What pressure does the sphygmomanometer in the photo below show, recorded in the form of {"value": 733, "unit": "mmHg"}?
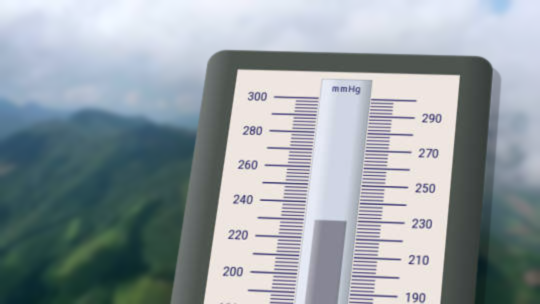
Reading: {"value": 230, "unit": "mmHg"}
